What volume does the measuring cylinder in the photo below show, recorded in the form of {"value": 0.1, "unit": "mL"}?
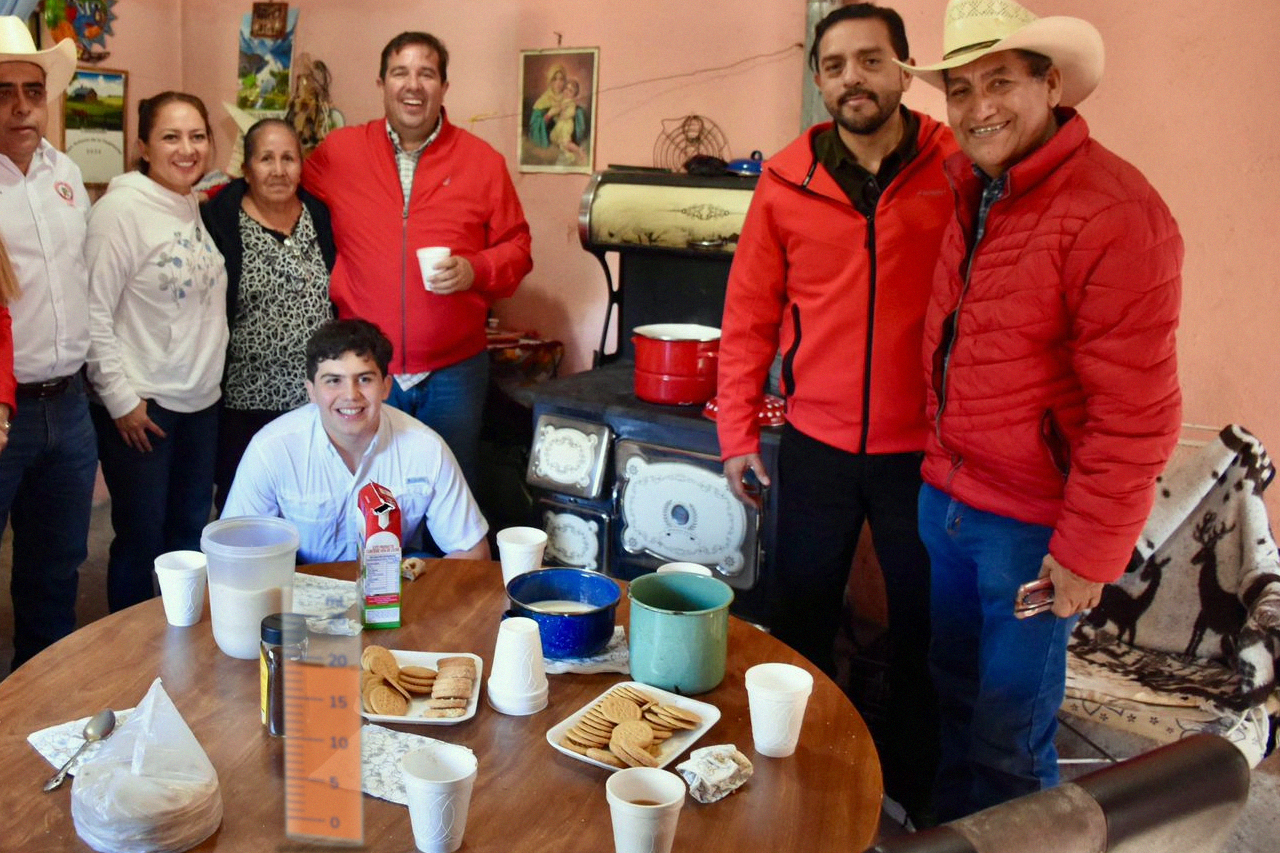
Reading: {"value": 19, "unit": "mL"}
